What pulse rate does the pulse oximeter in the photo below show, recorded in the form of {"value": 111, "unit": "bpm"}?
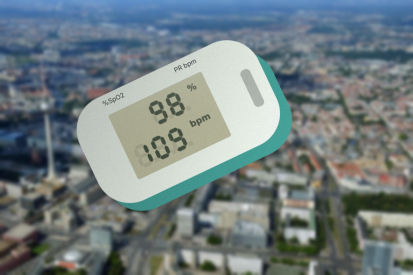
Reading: {"value": 109, "unit": "bpm"}
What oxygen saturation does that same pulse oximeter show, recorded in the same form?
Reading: {"value": 98, "unit": "%"}
